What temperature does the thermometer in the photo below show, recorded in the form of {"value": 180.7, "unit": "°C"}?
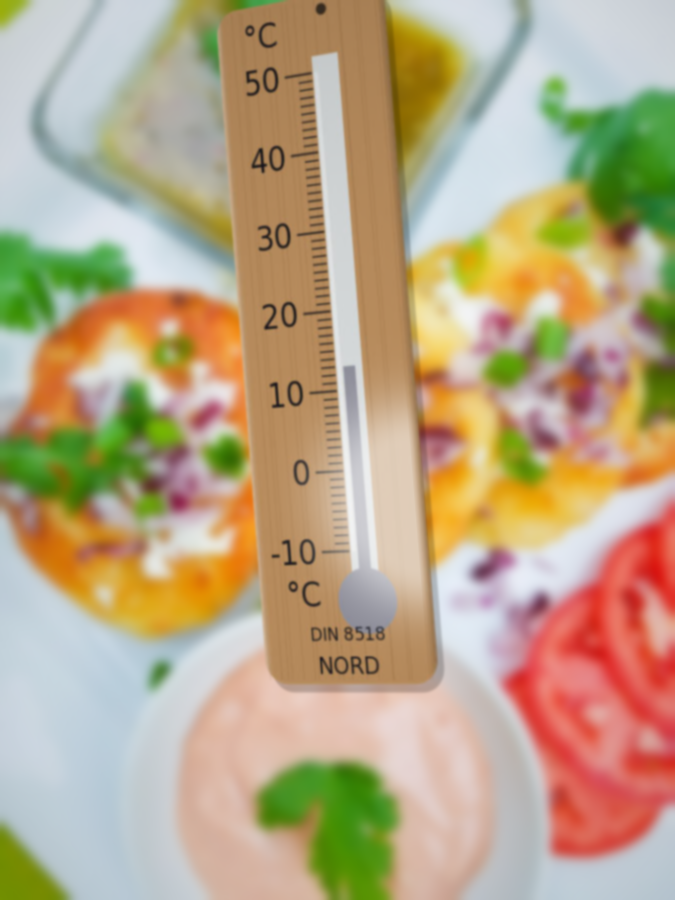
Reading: {"value": 13, "unit": "°C"}
